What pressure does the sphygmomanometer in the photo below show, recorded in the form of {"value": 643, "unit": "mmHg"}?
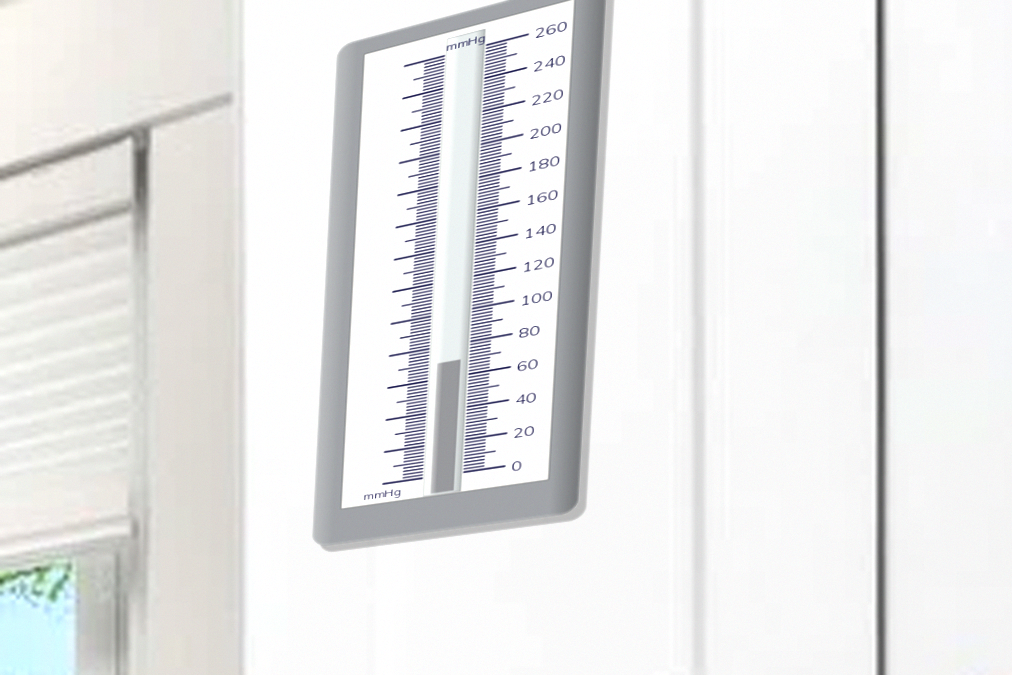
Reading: {"value": 70, "unit": "mmHg"}
